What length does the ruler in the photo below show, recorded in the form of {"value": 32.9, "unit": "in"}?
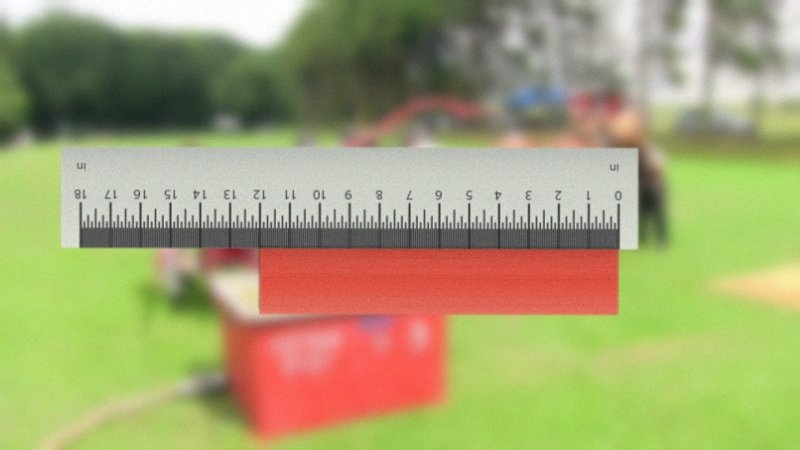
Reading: {"value": 12, "unit": "in"}
